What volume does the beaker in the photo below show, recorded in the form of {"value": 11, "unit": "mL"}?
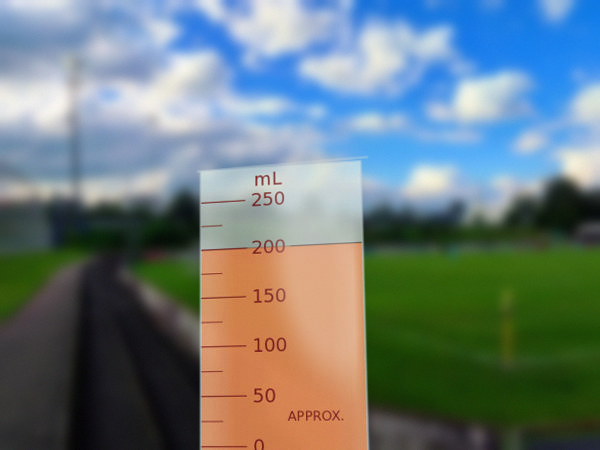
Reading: {"value": 200, "unit": "mL"}
